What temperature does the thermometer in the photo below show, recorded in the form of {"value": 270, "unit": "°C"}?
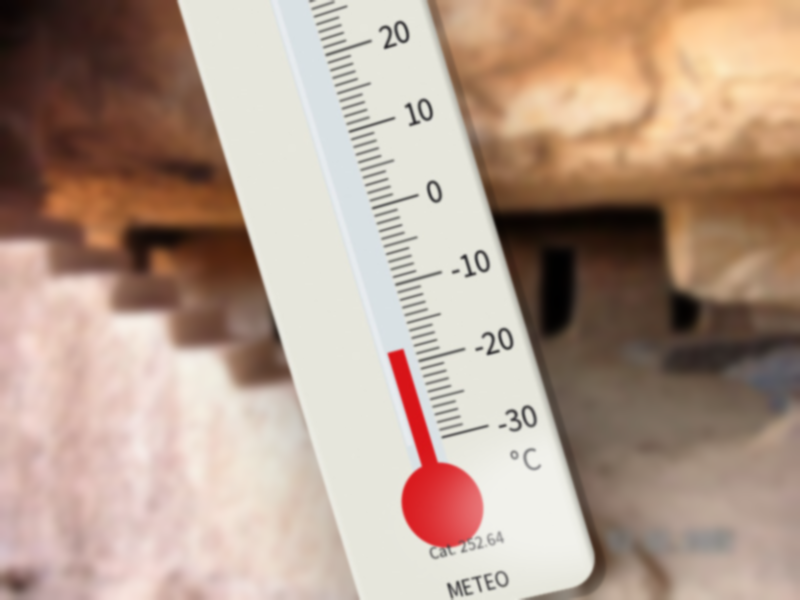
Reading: {"value": -18, "unit": "°C"}
